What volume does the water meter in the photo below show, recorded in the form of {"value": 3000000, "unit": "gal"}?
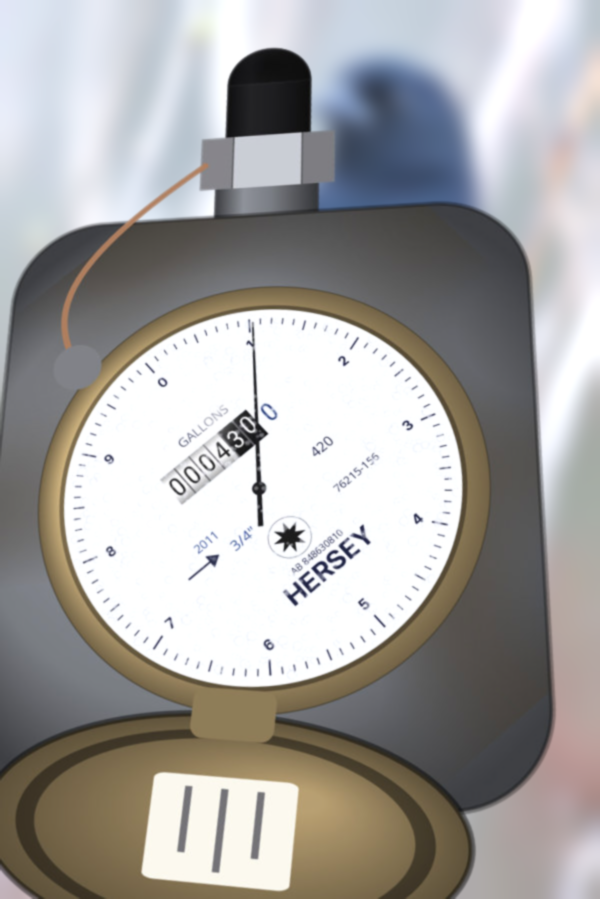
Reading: {"value": 4301.0, "unit": "gal"}
